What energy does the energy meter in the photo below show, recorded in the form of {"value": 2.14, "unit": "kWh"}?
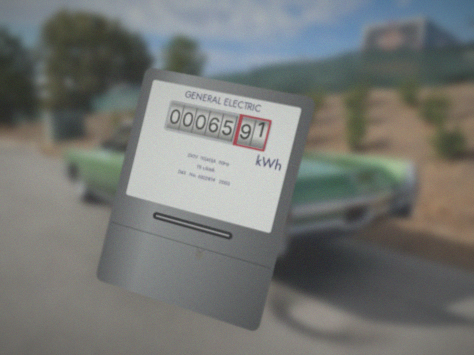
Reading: {"value": 65.91, "unit": "kWh"}
